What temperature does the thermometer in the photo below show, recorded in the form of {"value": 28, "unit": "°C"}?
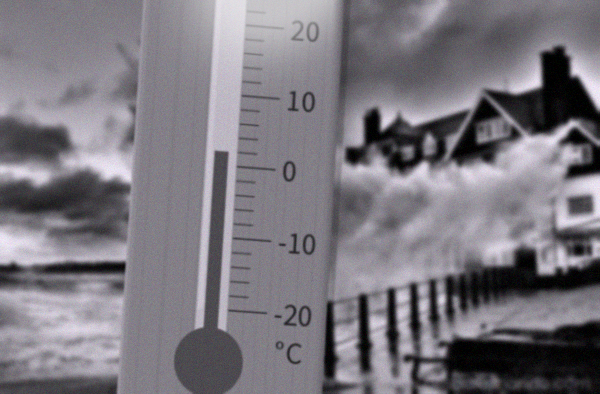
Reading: {"value": 2, "unit": "°C"}
